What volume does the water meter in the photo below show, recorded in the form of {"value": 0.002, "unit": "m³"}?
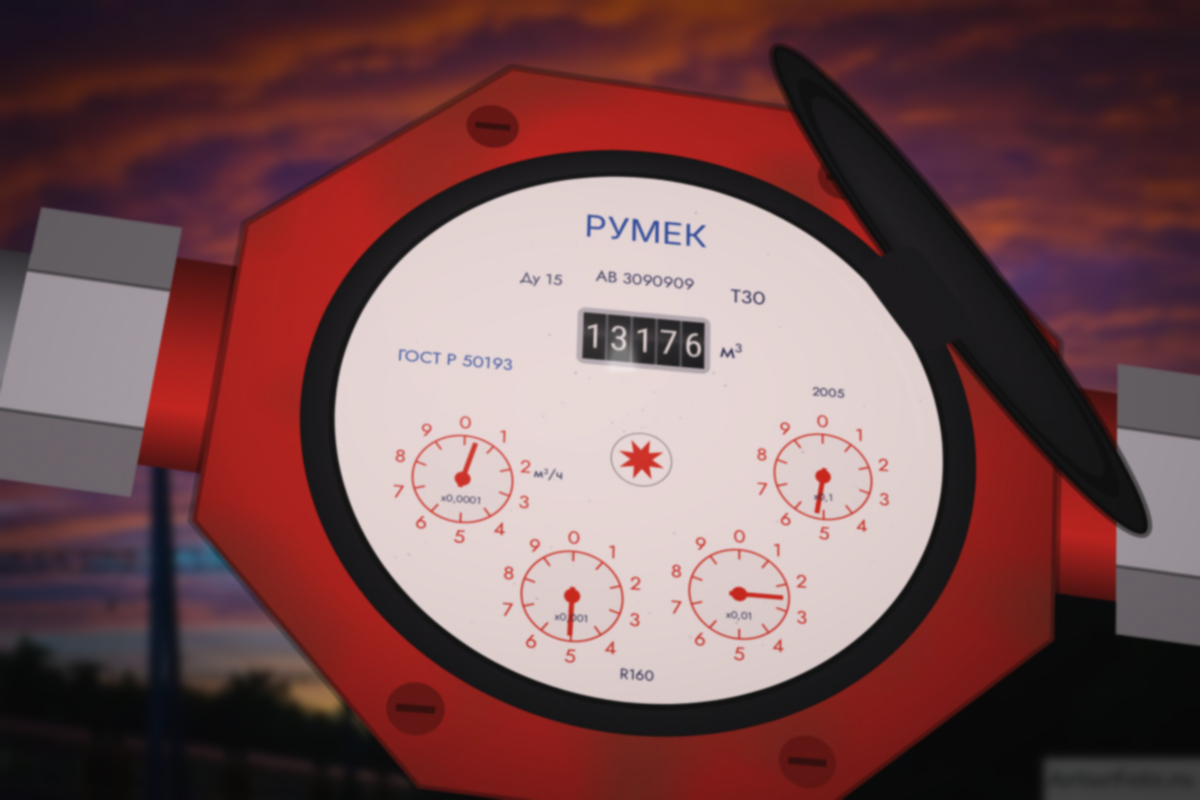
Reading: {"value": 13176.5250, "unit": "m³"}
